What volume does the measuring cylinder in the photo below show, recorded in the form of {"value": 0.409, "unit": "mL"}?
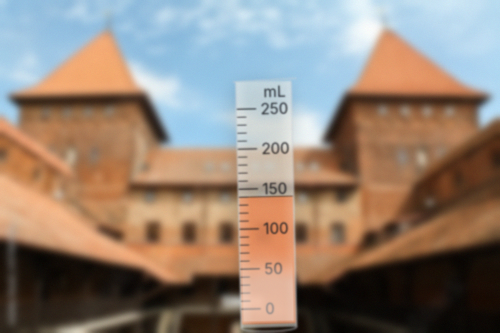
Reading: {"value": 140, "unit": "mL"}
